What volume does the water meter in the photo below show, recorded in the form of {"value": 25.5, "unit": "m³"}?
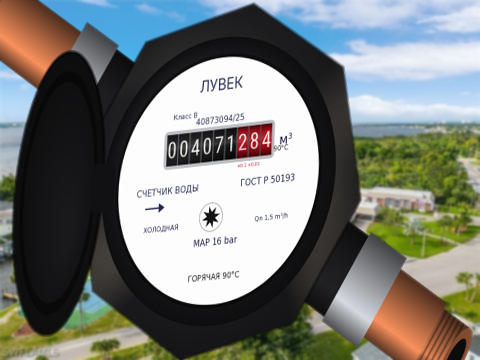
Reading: {"value": 4071.284, "unit": "m³"}
